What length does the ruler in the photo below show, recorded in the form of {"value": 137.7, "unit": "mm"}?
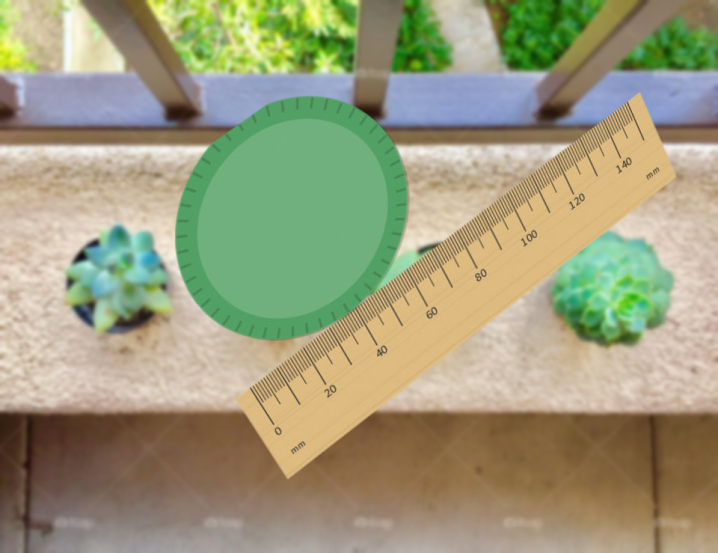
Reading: {"value": 75, "unit": "mm"}
